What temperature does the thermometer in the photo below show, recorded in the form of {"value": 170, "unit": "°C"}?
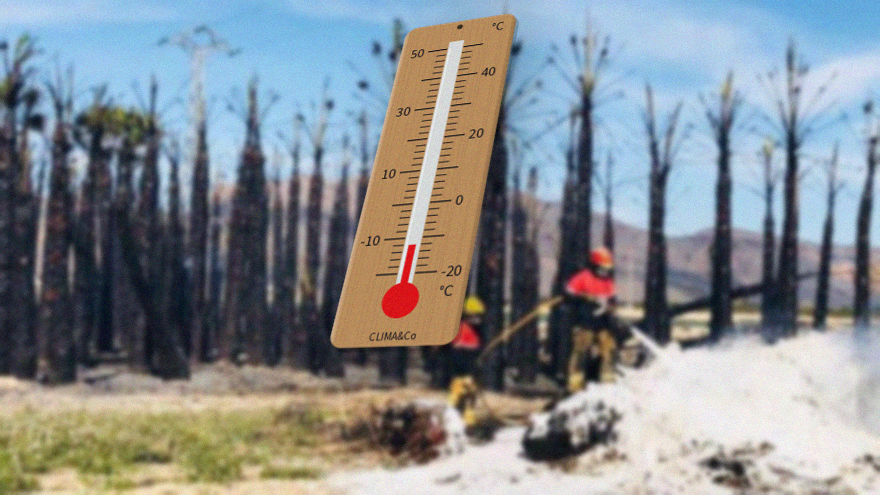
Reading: {"value": -12, "unit": "°C"}
